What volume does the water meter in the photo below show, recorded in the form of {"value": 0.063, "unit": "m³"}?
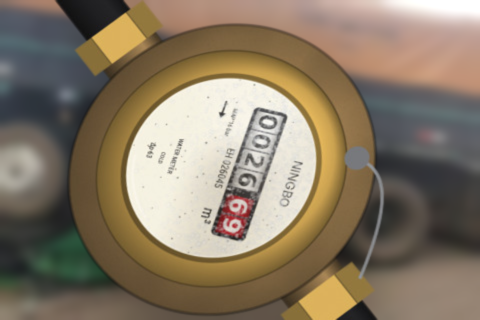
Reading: {"value": 26.69, "unit": "m³"}
